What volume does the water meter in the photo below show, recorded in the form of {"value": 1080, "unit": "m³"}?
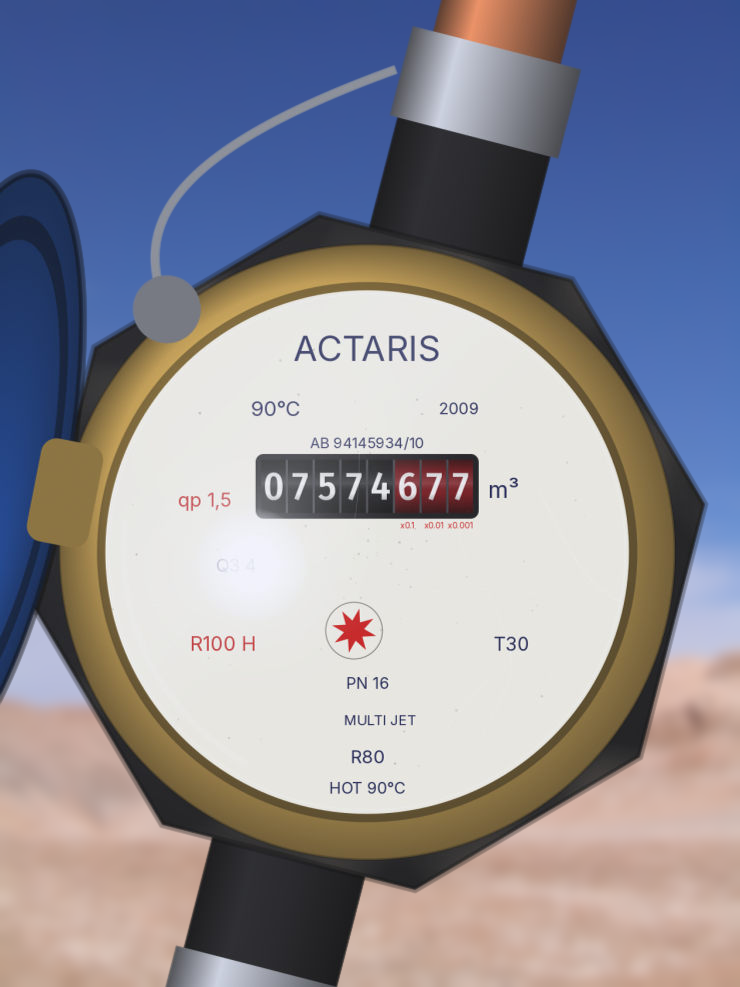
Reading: {"value": 7574.677, "unit": "m³"}
